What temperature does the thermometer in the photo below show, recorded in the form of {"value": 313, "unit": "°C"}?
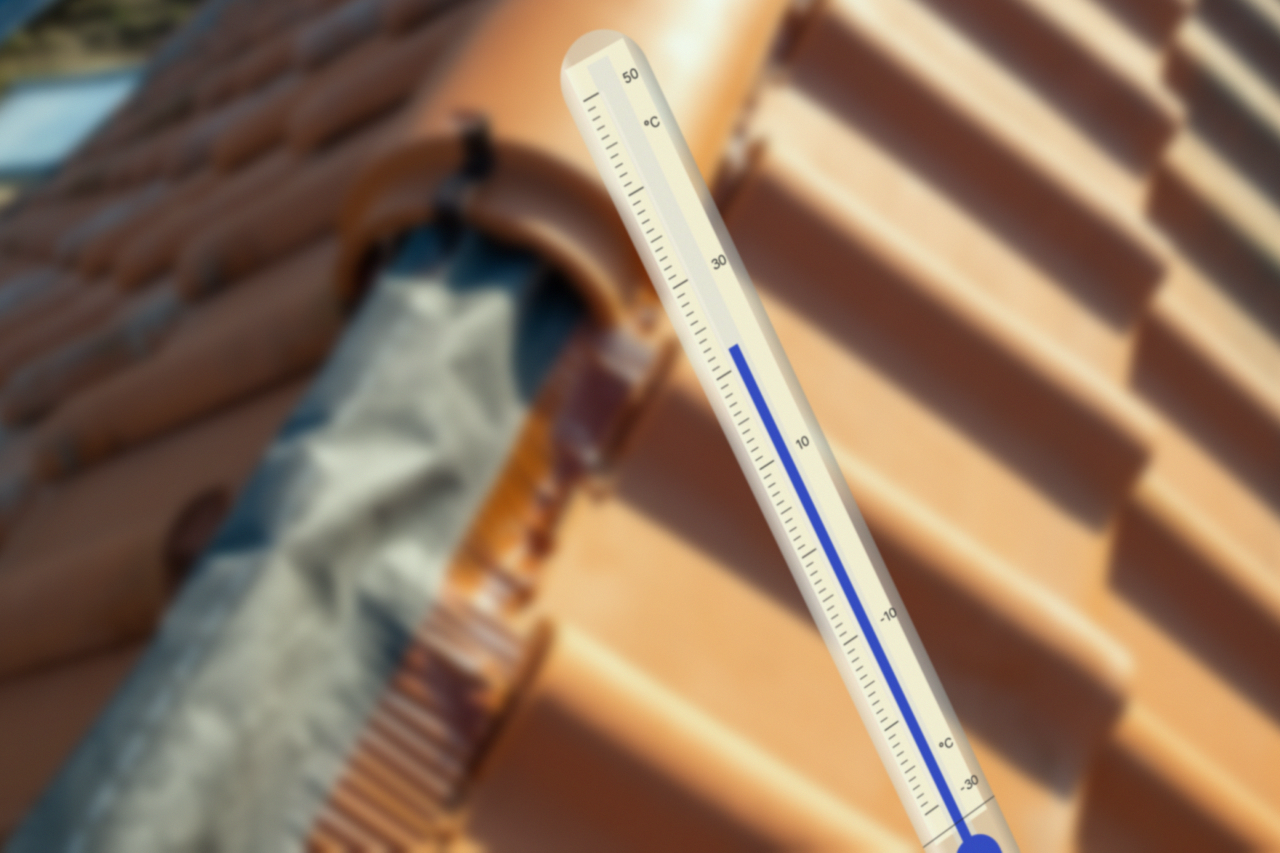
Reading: {"value": 22, "unit": "°C"}
